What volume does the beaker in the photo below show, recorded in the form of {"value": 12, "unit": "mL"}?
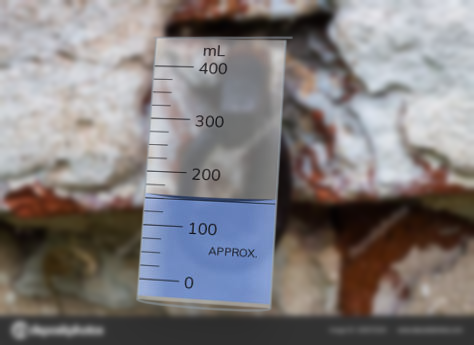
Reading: {"value": 150, "unit": "mL"}
